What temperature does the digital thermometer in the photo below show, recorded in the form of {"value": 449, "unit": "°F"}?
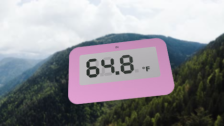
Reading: {"value": 64.8, "unit": "°F"}
